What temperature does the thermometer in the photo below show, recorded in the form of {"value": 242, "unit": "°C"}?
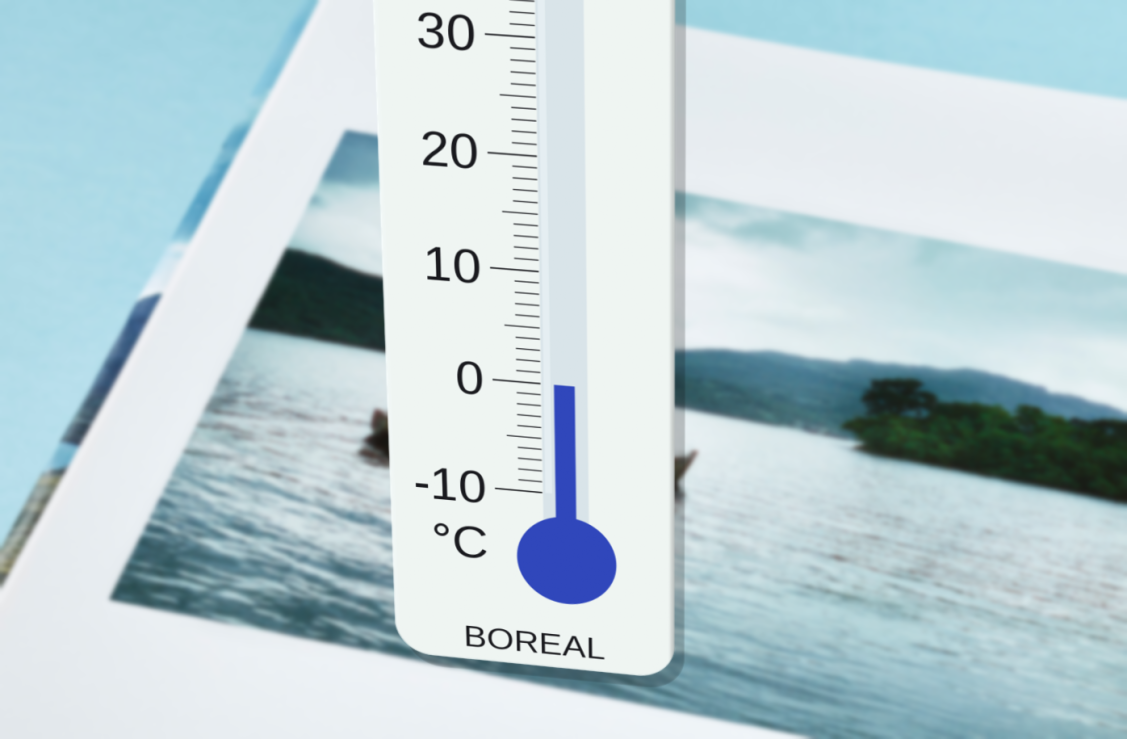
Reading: {"value": 0, "unit": "°C"}
